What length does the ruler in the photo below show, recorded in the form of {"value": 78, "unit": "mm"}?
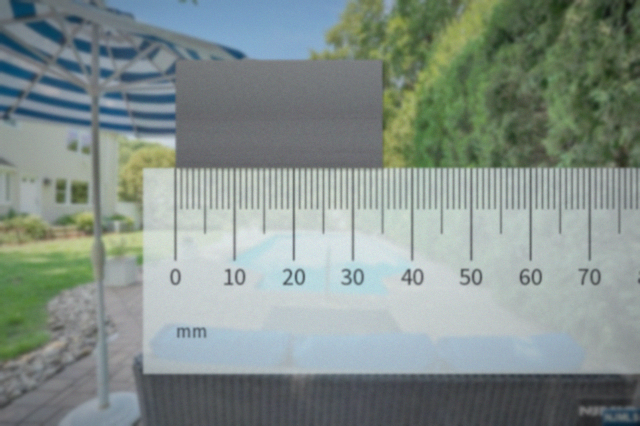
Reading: {"value": 35, "unit": "mm"}
